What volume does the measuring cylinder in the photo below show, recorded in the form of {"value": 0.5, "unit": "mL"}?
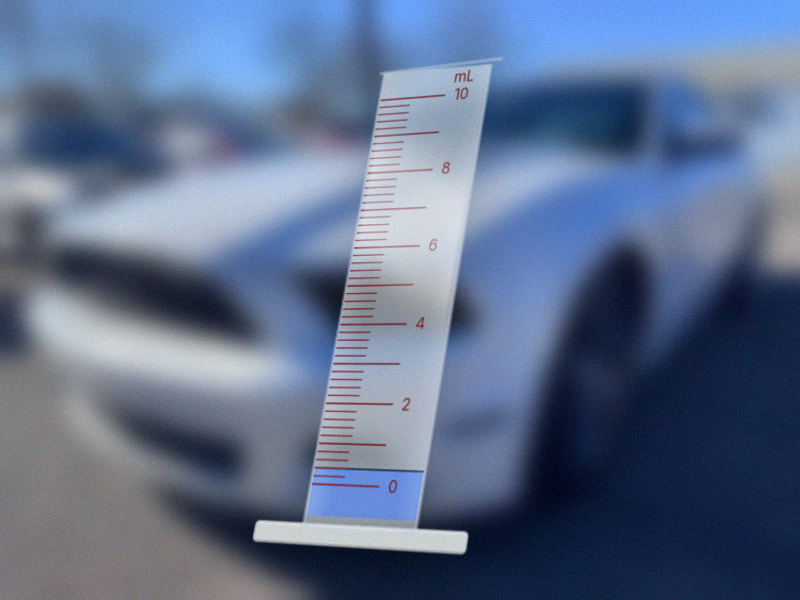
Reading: {"value": 0.4, "unit": "mL"}
